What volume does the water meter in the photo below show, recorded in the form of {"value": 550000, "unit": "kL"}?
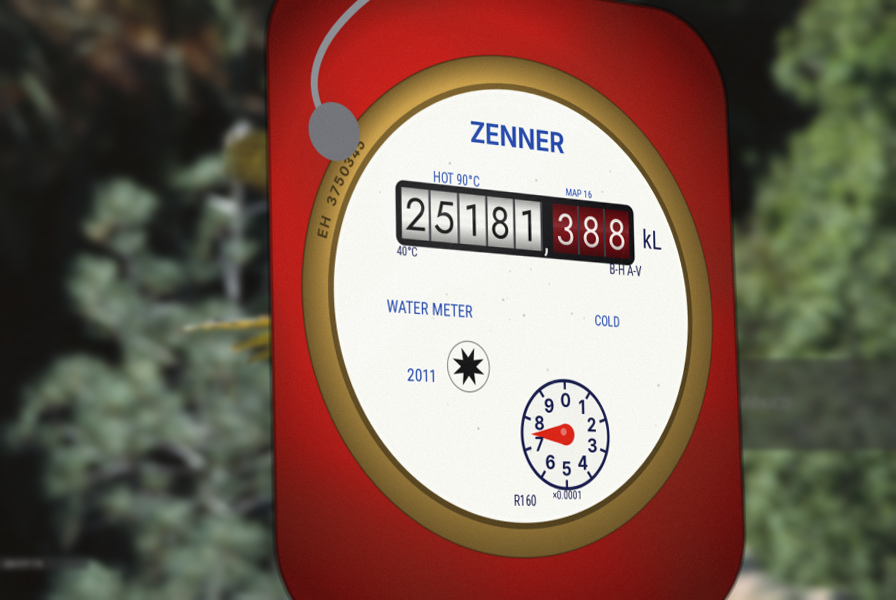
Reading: {"value": 25181.3887, "unit": "kL"}
